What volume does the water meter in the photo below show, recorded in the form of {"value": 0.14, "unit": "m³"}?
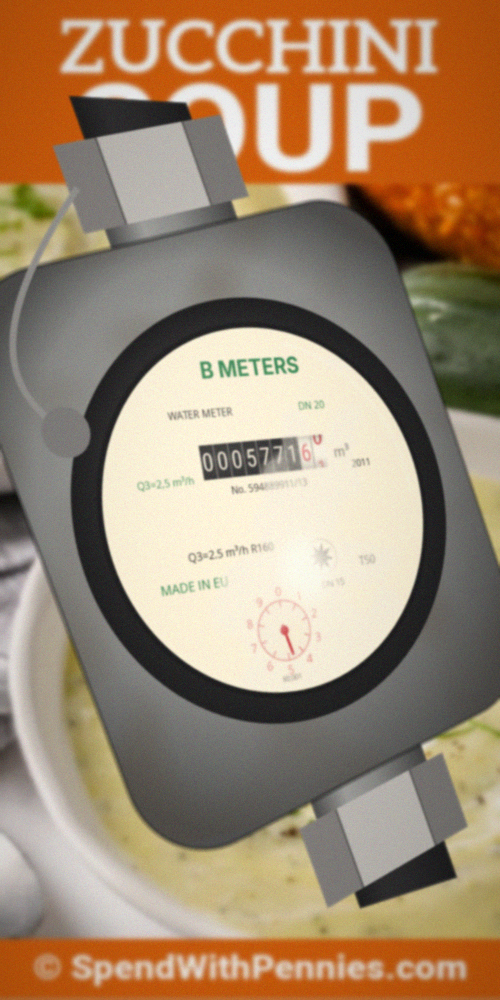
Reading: {"value": 5771.604, "unit": "m³"}
